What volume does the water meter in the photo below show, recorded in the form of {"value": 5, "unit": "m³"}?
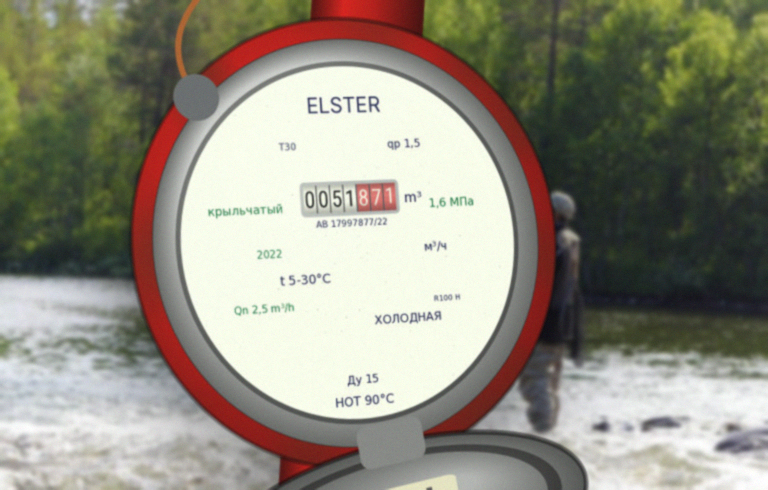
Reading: {"value": 51.871, "unit": "m³"}
